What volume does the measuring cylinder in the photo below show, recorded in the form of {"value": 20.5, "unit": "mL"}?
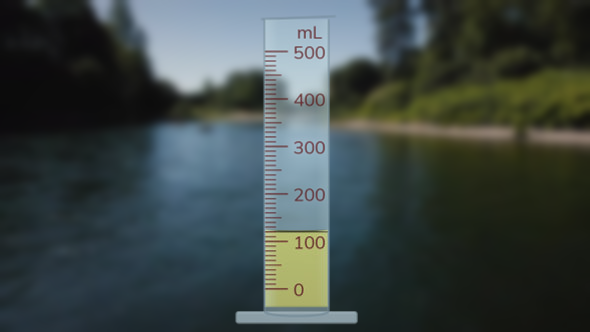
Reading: {"value": 120, "unit": "mL"}
